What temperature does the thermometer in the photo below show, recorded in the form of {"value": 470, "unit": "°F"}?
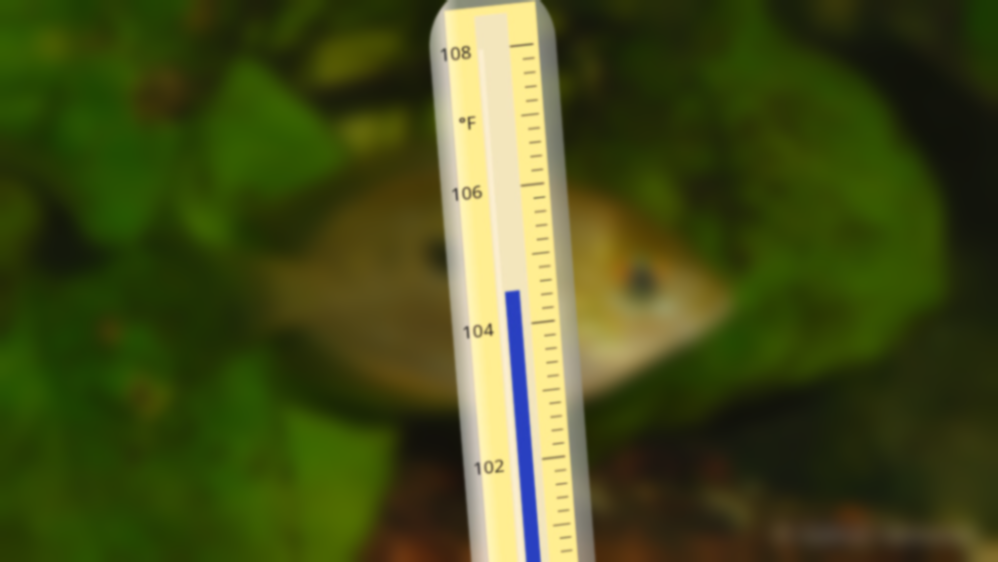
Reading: {"value": 104.5, "unit": "°F"}
